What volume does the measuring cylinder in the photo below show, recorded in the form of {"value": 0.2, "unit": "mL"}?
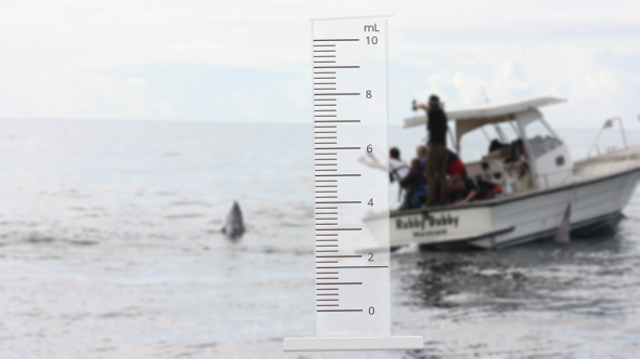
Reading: {"value": 1.6, "unit": "mL"}
